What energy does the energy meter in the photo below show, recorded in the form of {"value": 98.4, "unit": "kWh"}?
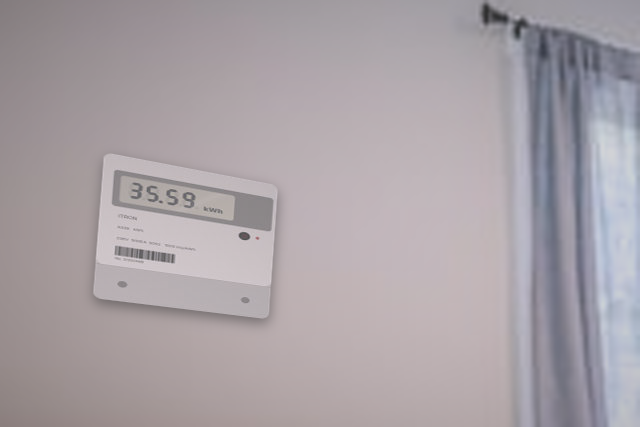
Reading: {"value": 35.59, "unit": "kWh"}
